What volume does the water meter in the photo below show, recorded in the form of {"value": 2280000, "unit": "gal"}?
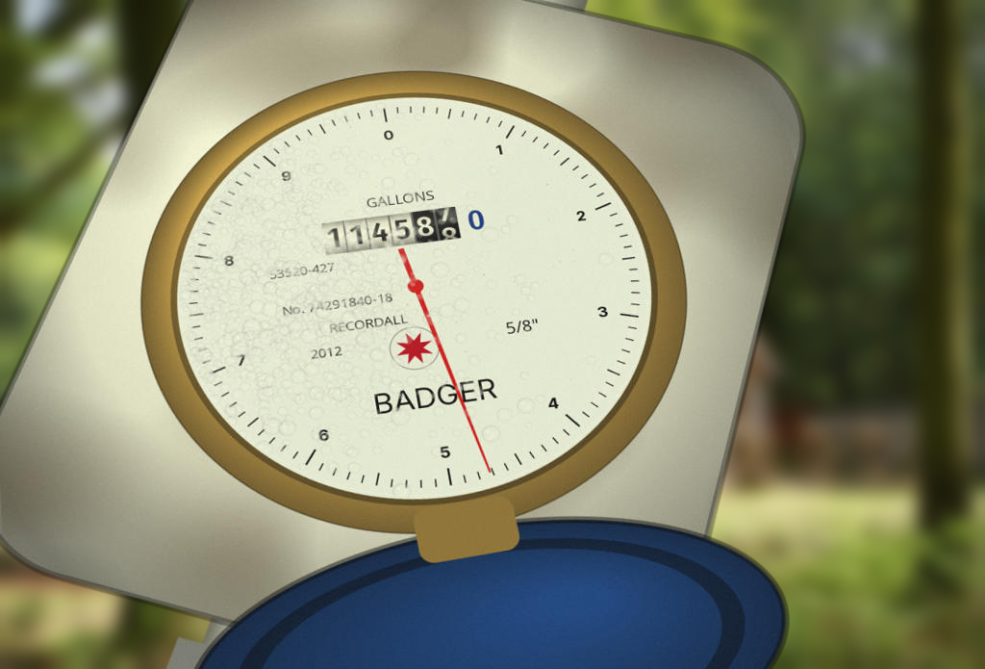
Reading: {"value": 1145874.7, "unit": "gal"}
